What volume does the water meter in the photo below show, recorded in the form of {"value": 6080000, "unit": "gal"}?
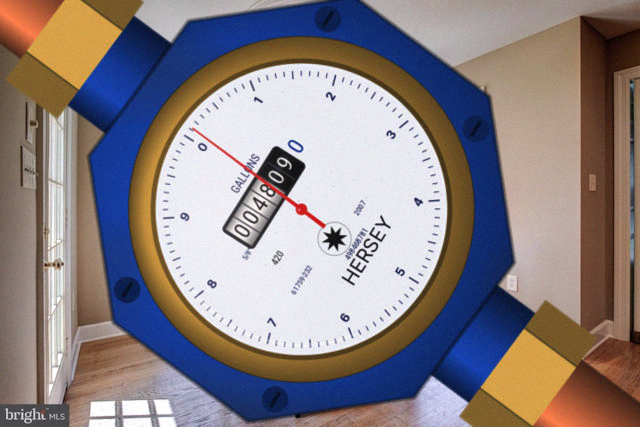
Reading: {"value": 48090.1, "unit": "gal"}
